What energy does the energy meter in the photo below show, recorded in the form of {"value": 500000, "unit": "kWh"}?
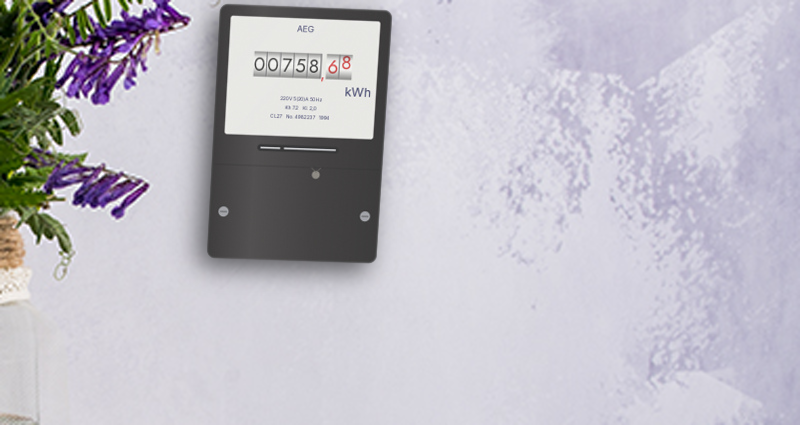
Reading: {"value": 758.68, "unit": "kWh"}
